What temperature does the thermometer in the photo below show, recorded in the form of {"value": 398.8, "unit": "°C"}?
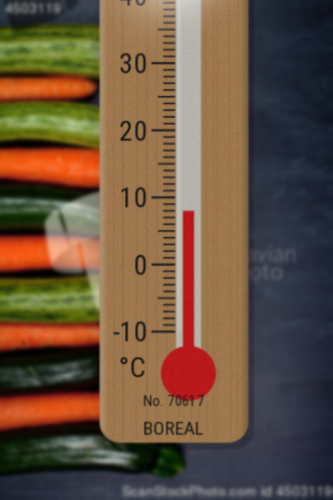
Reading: {"value": 8, "unit": "°C"}
